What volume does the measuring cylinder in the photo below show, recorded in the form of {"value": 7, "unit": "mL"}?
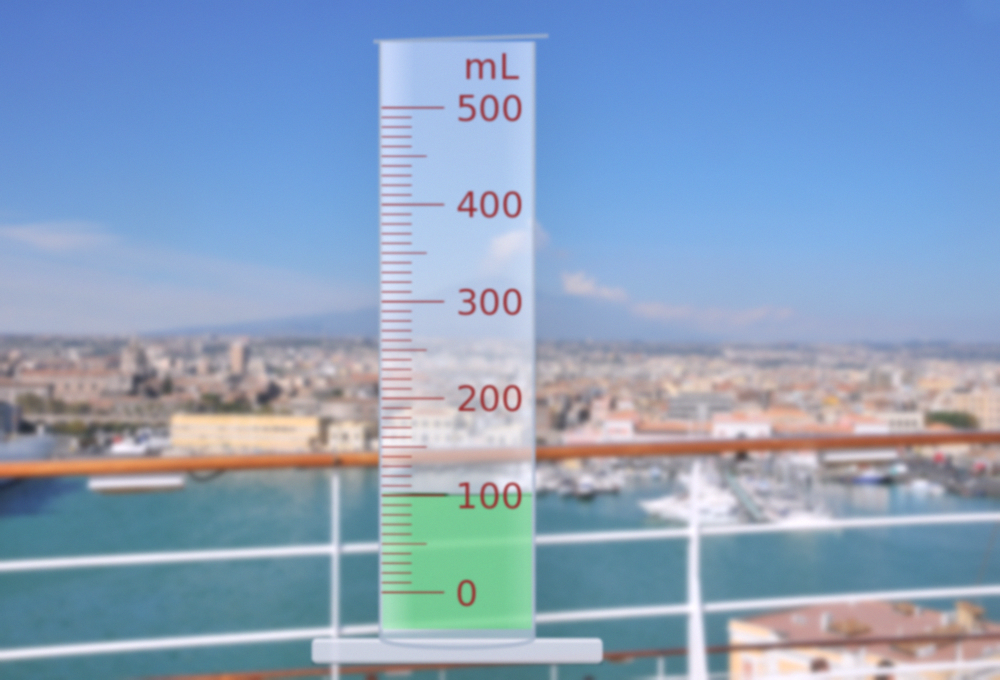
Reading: {"value": 100, "unit": "mL"}
